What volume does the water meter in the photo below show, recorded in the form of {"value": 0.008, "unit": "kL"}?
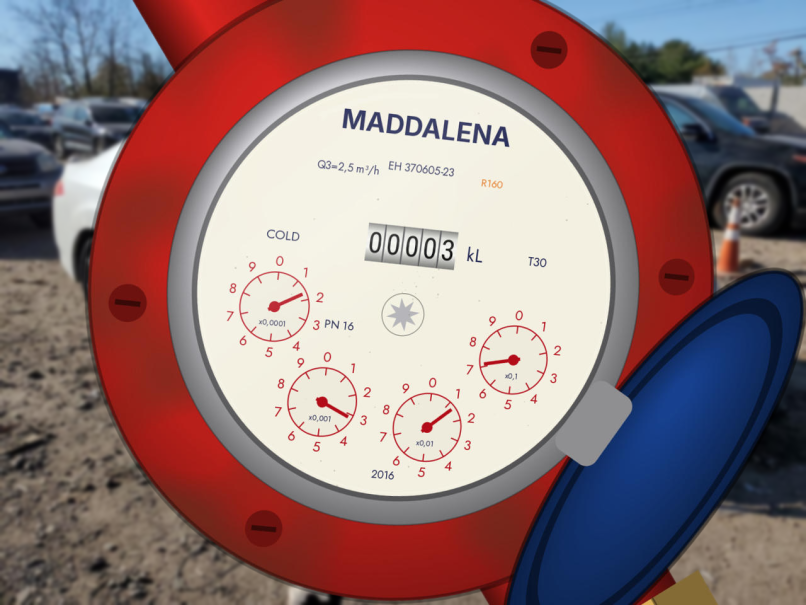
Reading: {"value": 3.7131, "unit": "kL"}
